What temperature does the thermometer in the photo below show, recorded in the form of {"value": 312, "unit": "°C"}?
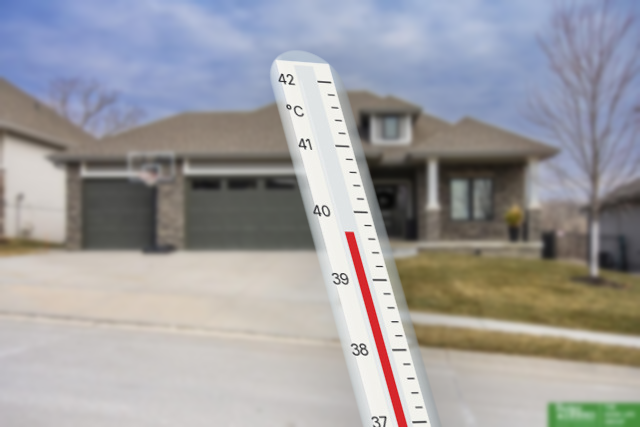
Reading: {"value": 39.7, "unit": "°C"}
